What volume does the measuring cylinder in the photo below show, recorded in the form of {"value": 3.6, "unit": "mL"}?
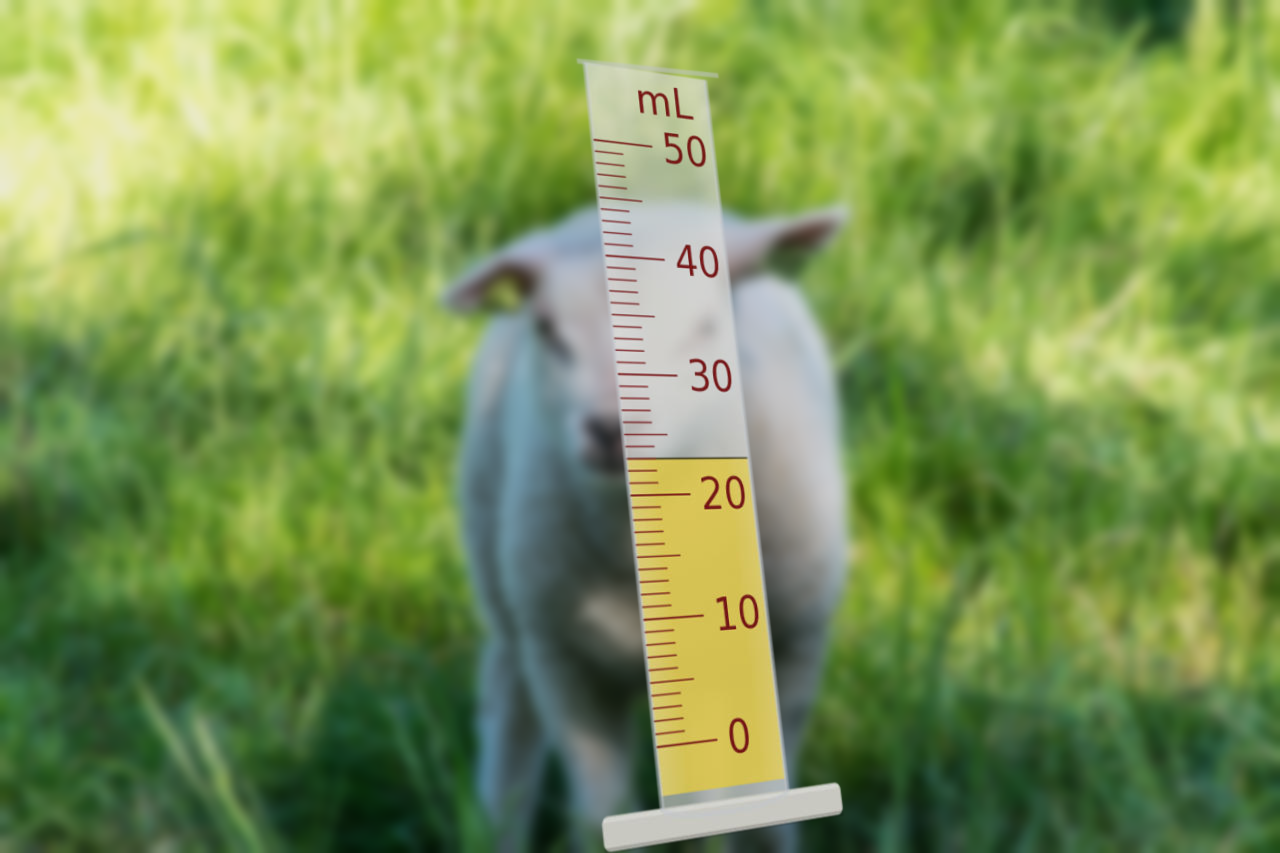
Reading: {"value": 23, "unit": "mL"}
